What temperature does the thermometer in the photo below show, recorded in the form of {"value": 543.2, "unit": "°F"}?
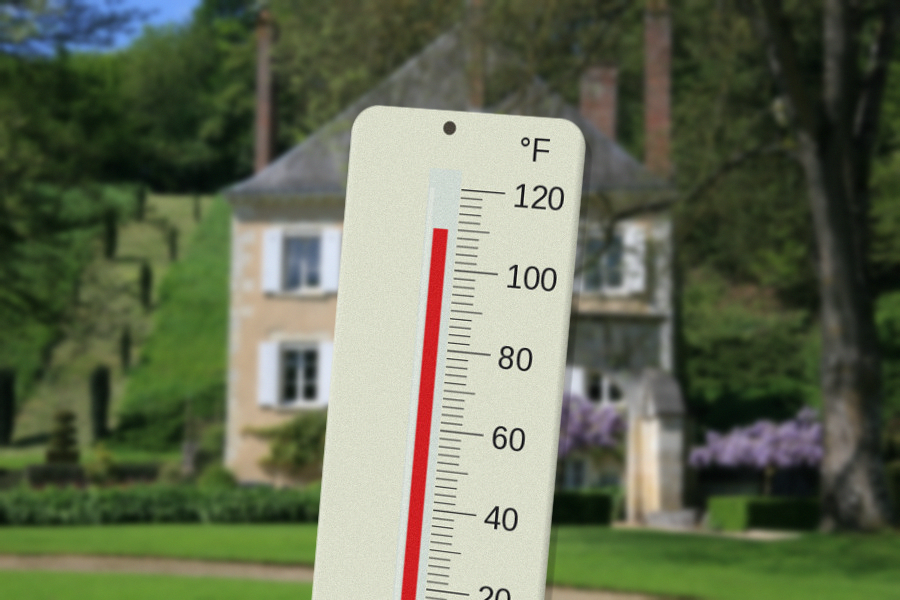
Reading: {"value": 110, "unit": "°F"}
